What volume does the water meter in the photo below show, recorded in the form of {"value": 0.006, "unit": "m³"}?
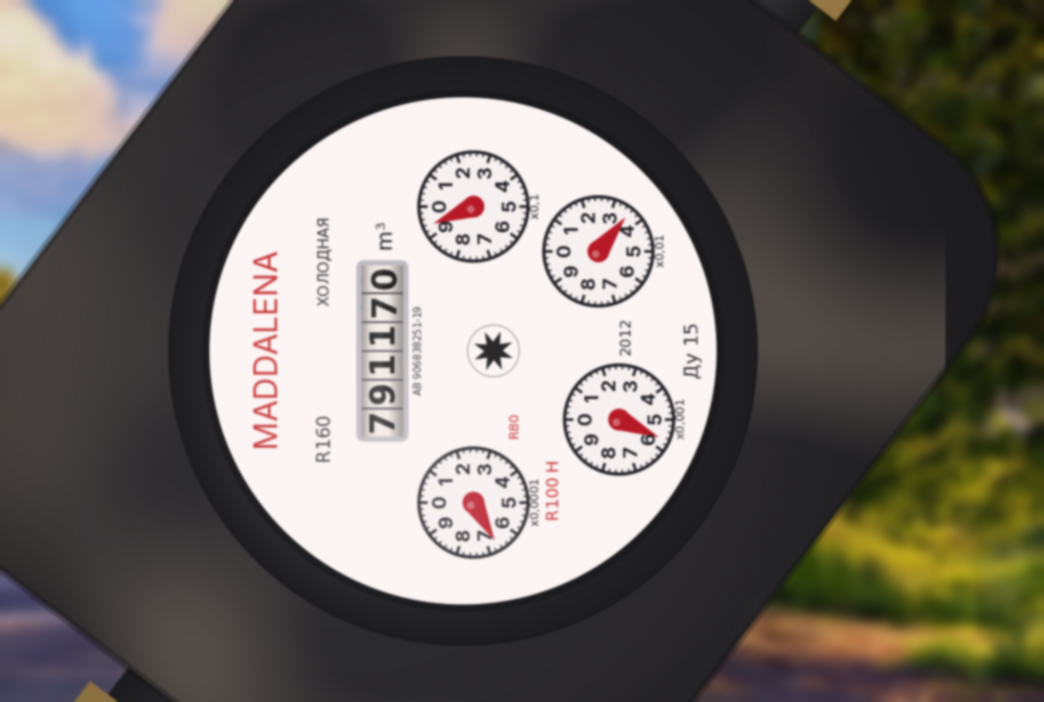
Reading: {"value": 791169.9356, "unit": "m³"}
